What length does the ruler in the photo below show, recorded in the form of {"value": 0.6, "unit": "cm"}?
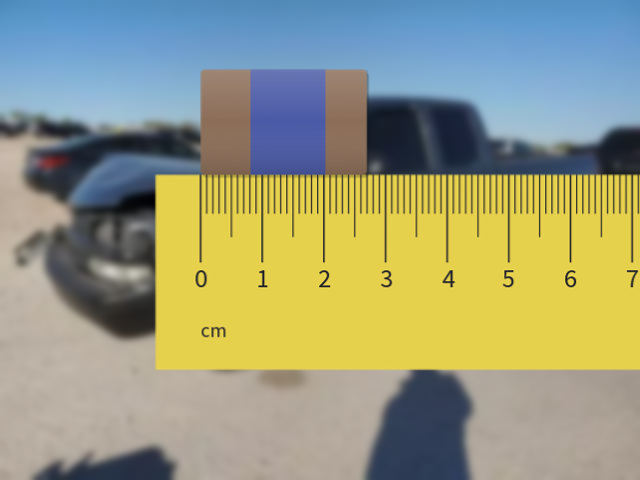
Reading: {"value": 2.7, "unit": "cm"}
